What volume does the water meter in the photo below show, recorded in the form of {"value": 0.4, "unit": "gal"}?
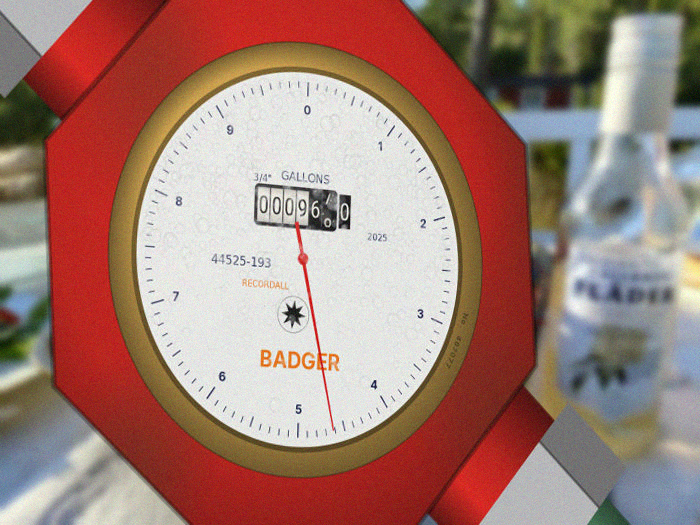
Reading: {"value": 9674.6, "unit": "gal"}
